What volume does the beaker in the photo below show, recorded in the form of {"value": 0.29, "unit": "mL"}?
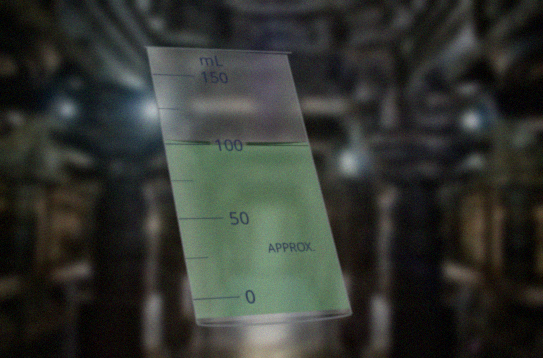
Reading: {"value": 100, "unit": "mL"}
